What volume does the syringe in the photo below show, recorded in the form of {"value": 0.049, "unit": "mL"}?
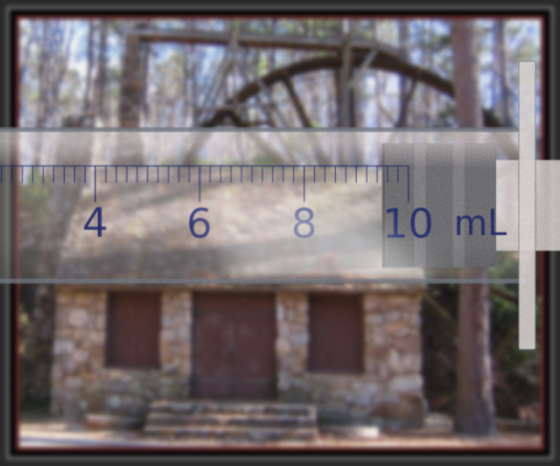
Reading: {"value": 9.5, "unit": "mL"}
